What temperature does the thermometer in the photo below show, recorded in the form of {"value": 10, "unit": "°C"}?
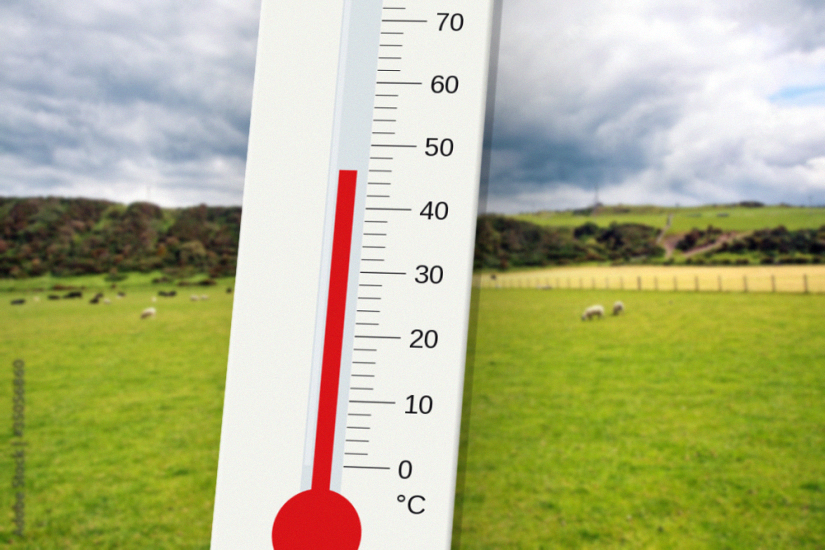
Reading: {"value": 46, "unit": "°C"}
